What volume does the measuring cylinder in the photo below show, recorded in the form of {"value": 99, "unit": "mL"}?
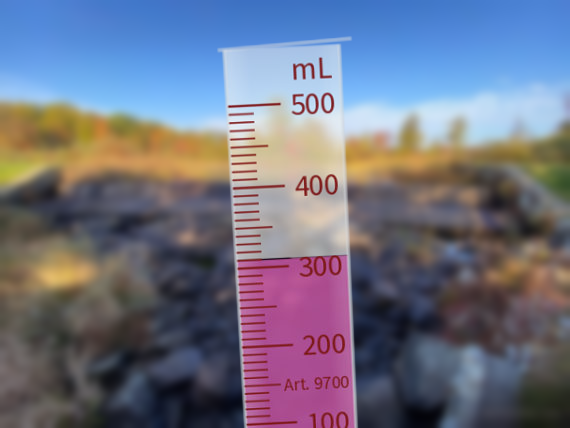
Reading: {"value": 310, "unit": "mL"}
